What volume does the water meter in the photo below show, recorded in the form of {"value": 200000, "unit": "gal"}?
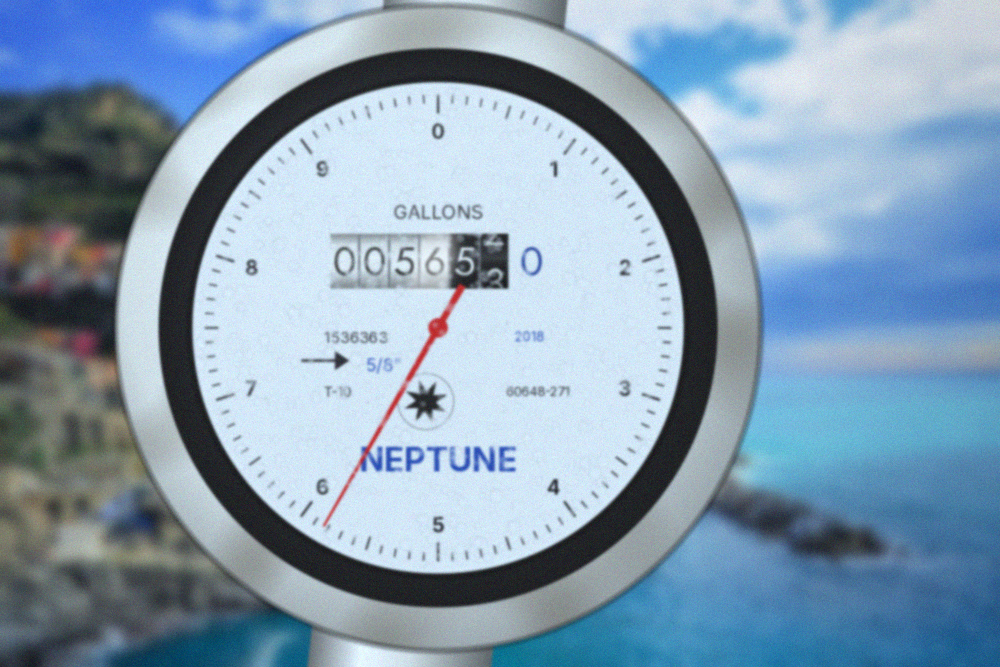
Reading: {"value": 56525.8, "unit": "gal"}
